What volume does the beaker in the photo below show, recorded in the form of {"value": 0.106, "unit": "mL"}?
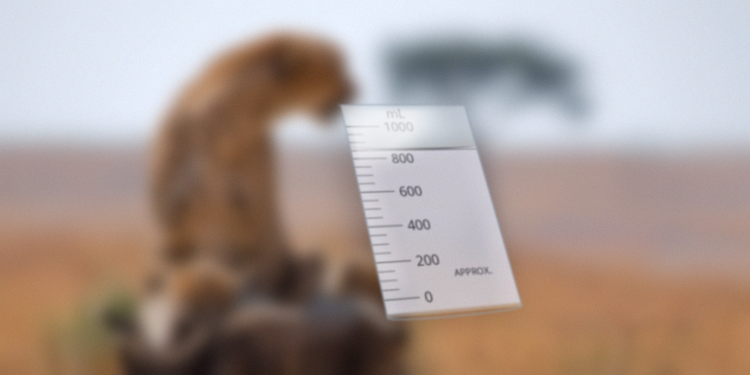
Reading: {"value": 850, "unit": "mL"}
